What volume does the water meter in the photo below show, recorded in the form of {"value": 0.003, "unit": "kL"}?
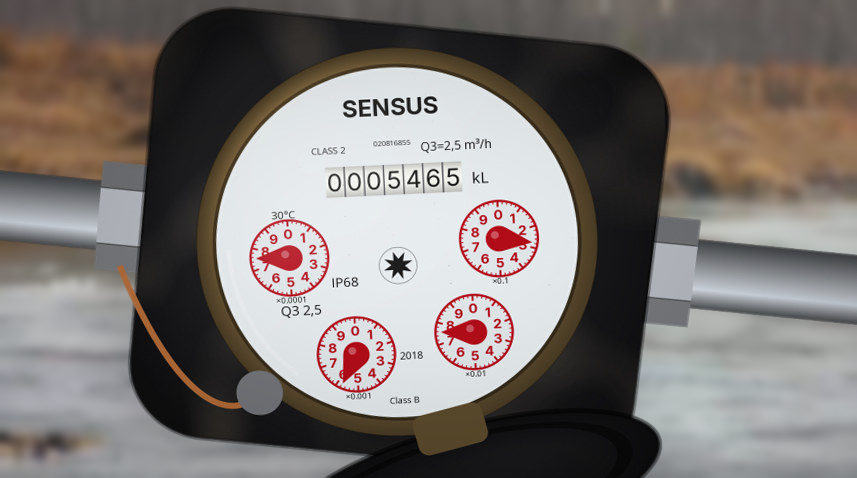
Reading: {"value": 5465.2757, "unit": "kL"}
